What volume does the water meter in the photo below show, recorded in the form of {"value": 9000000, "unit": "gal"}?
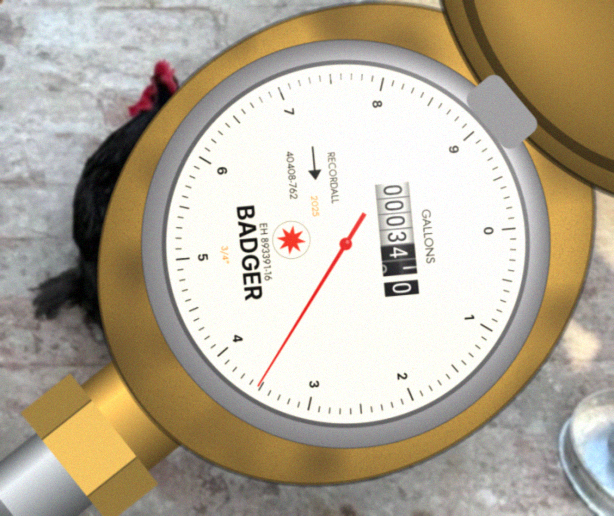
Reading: {"value": 3413.5, "unit": "gal"}
